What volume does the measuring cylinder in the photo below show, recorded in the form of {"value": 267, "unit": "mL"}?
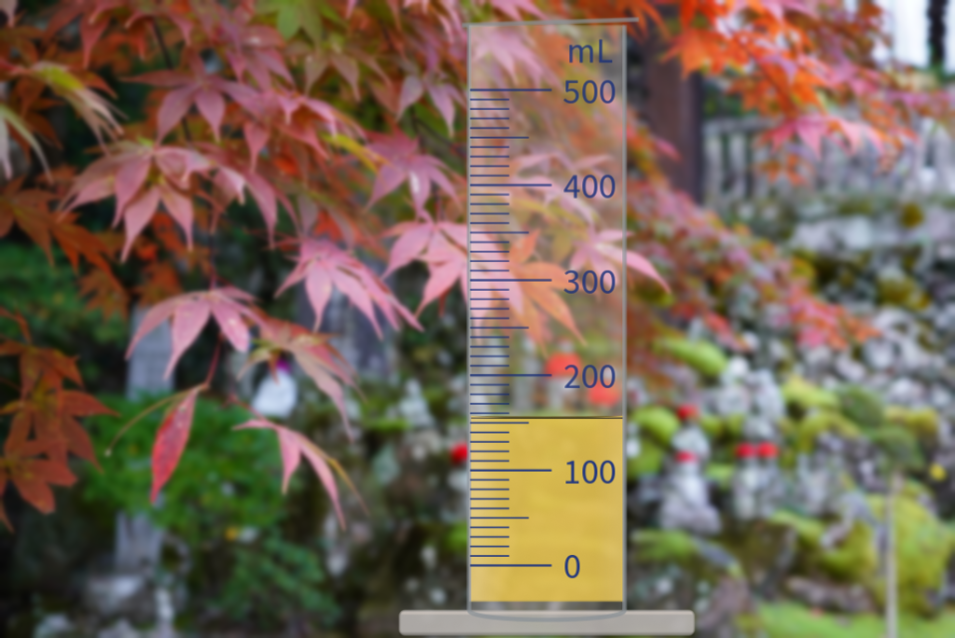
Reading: {"value": 155, "unit": "mL"}
